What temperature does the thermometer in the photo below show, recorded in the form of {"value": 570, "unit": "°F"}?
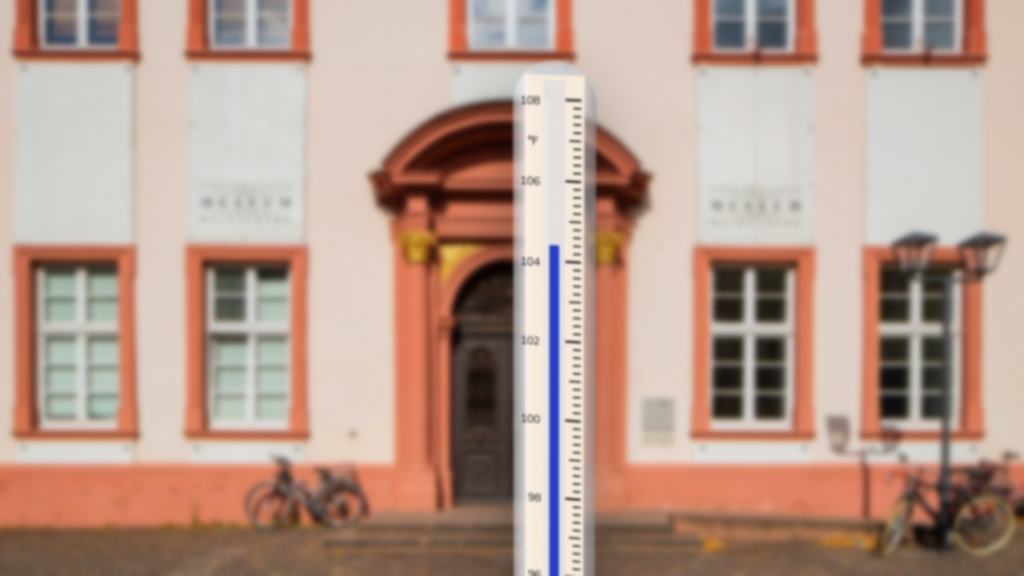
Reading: {"value": 104.4, "unit": "°F"}
